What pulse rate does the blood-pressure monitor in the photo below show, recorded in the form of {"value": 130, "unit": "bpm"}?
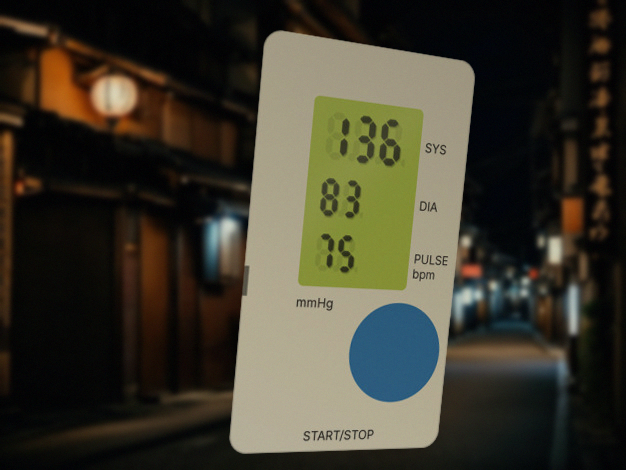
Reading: {"value": 75, "unit": "bpm"}
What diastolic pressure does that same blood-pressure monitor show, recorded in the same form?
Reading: {"value": 83, "unit": "mmHg"}
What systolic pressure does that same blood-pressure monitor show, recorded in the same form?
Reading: {"value": 136, "unit": "mmHg"}
